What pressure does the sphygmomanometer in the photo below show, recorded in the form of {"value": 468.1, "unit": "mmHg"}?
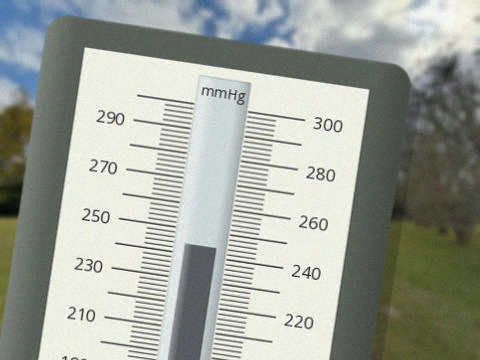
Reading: {"value": 244, "unit": "mmHg"}
